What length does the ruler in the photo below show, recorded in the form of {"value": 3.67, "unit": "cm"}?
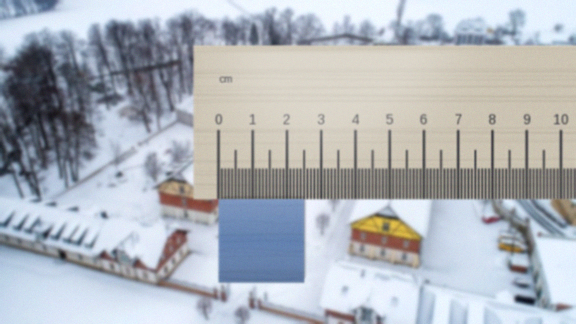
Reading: {"value": 2.5, "unit": "cm"}
